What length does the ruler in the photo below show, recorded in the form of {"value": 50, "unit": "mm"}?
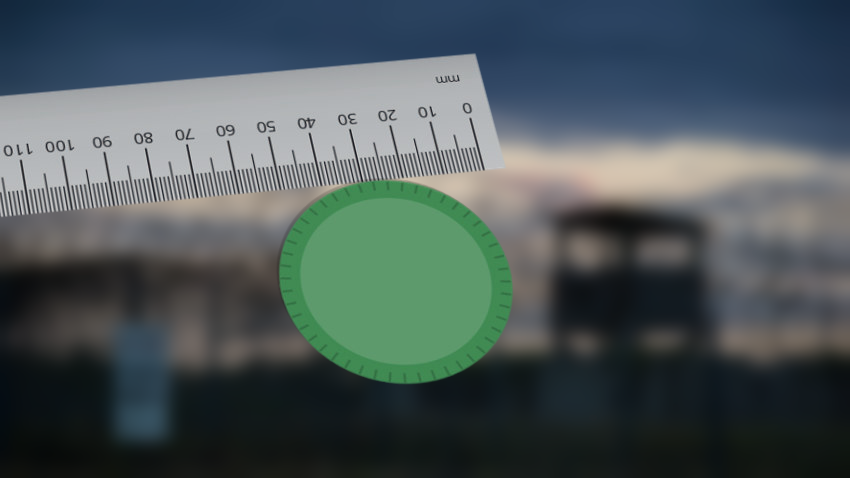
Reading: {"value": 55, "unit": "mm"}
